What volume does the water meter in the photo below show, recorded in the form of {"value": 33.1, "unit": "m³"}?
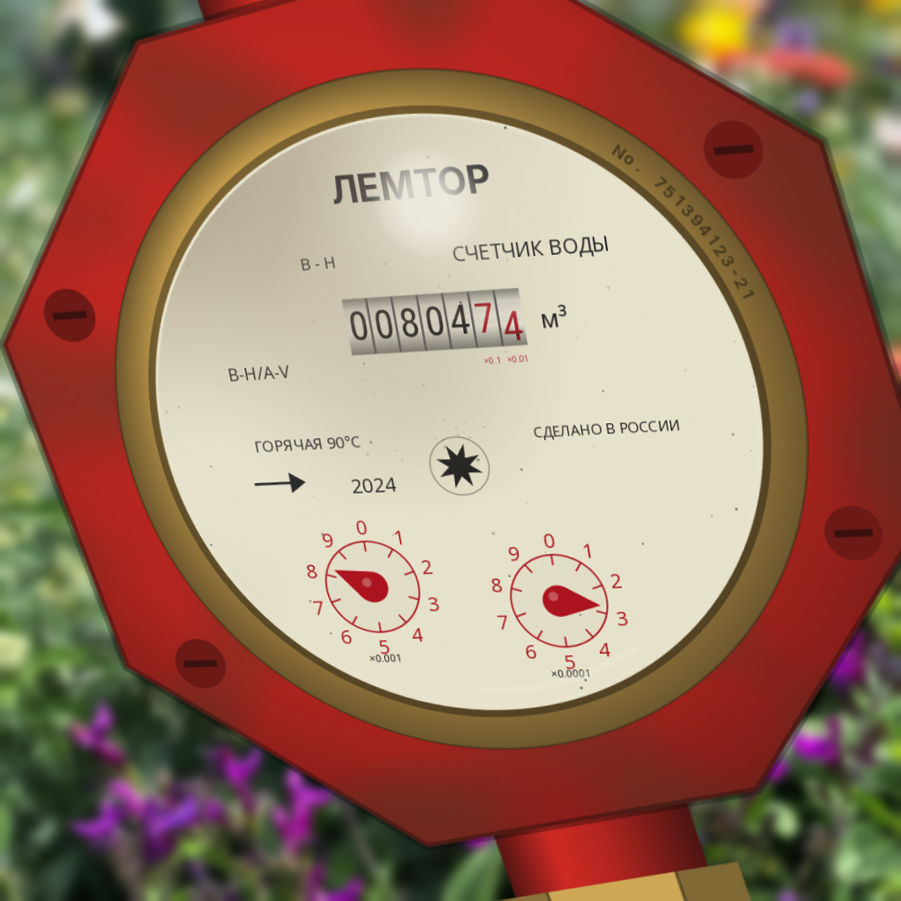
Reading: {"value": 804.7382, "unit": "m³"}
